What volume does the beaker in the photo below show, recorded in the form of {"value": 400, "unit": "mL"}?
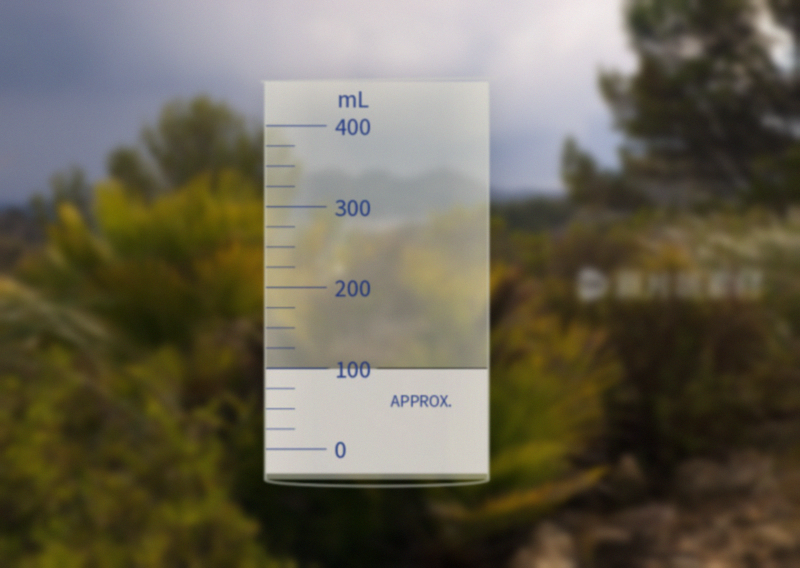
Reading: {"value": 100, "unit": "mL"}
